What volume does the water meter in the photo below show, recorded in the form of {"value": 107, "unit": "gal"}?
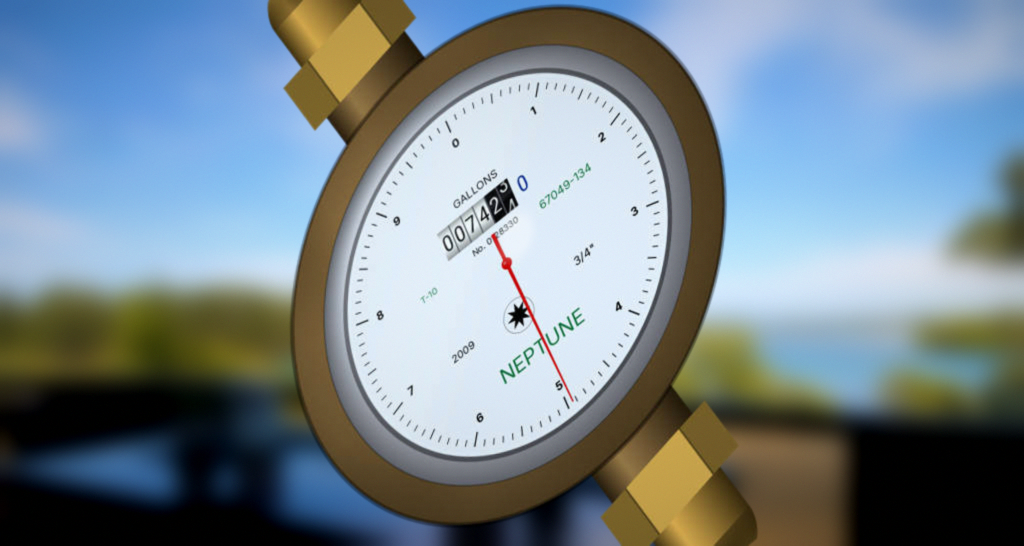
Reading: {"value": 74234.9, "unit": "gal"}
